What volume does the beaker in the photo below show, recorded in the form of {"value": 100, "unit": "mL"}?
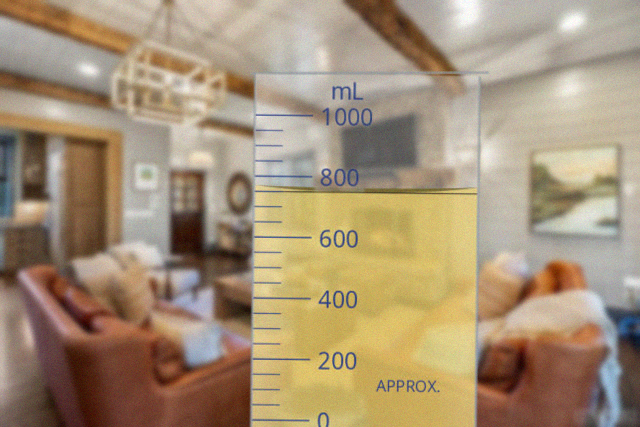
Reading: {"value": 750, "unit": "mL"}
